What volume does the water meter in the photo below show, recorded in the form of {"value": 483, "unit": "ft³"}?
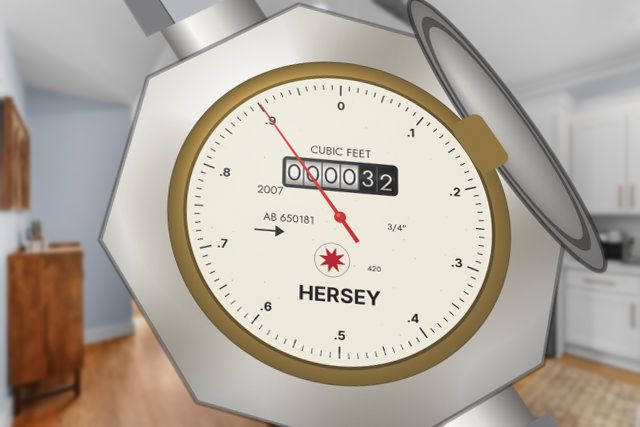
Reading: {"value": 31.90, "unit": "ft³"}
